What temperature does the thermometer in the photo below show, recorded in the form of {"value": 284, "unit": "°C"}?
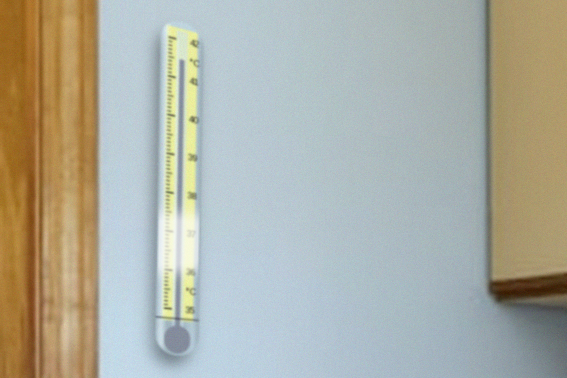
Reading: {"value": 41.5, "unit": "°C"}
